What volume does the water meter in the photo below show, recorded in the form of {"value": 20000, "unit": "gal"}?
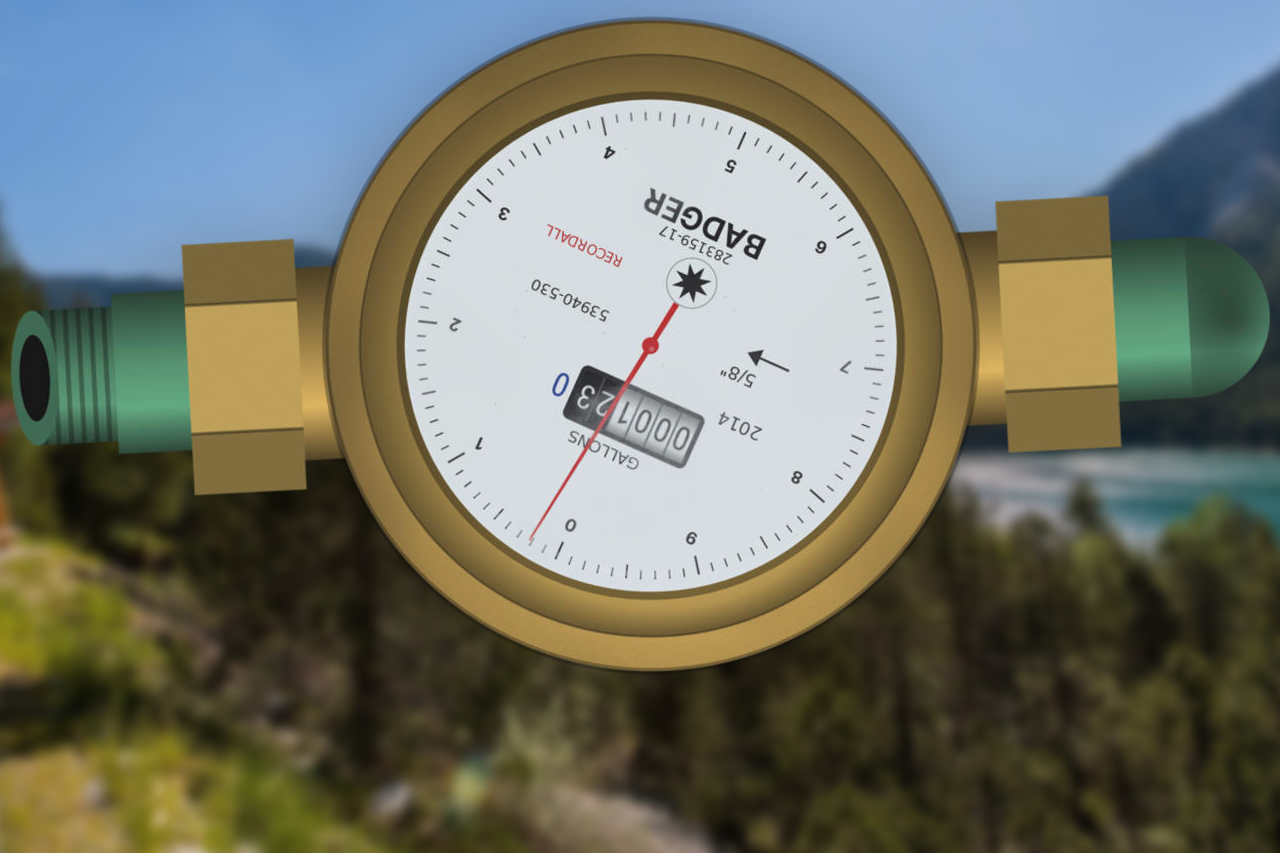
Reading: {"value": 1230.2, "unit": "gal"}
